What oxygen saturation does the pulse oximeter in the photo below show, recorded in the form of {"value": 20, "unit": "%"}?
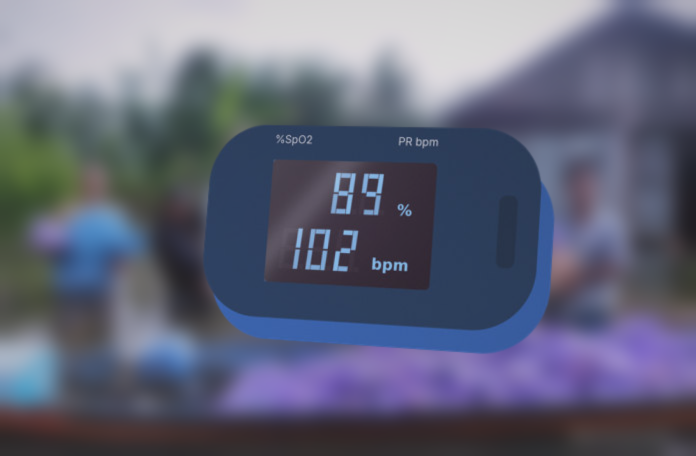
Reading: {"value": 89, "unit": "%"}
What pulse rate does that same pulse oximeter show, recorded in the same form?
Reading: {"value": 102, "unit": "bpm"}
